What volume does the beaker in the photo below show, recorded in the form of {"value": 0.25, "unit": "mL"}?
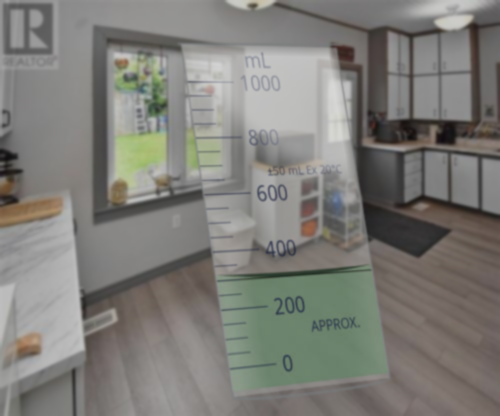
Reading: {"value": 300, "unit": "mL"}
